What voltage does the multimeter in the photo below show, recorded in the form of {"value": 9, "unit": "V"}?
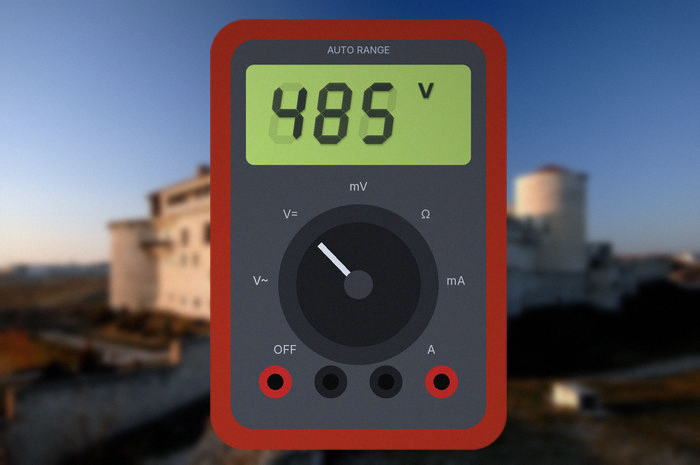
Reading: {"value": 485, "unit": "V"}
